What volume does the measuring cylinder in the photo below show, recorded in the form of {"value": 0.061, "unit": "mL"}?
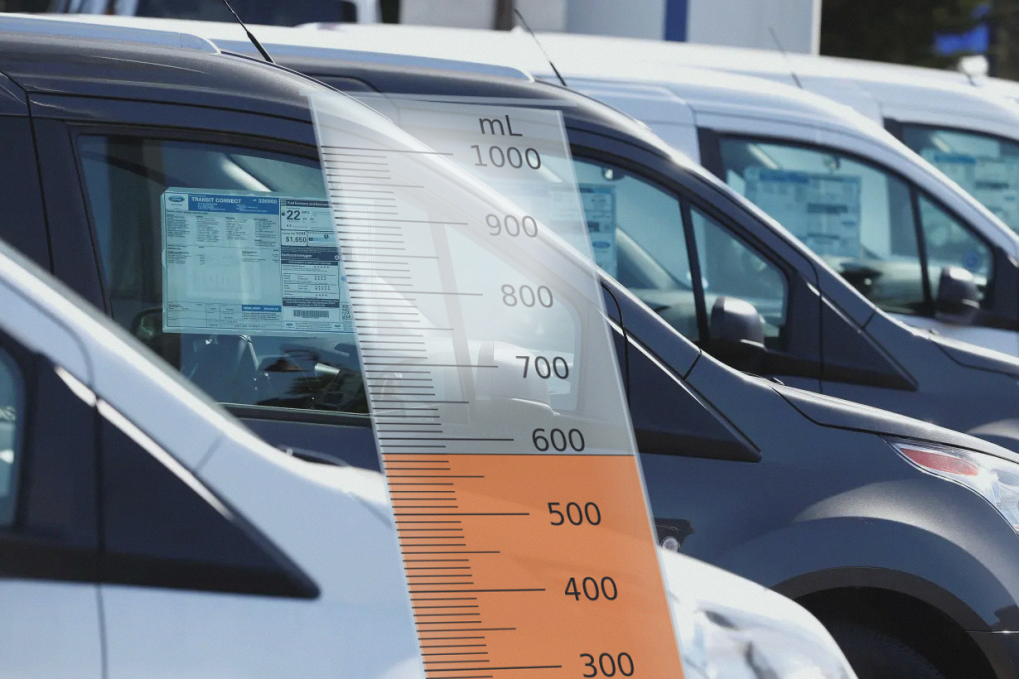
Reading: {"value": 580, "unit": "mL"}
